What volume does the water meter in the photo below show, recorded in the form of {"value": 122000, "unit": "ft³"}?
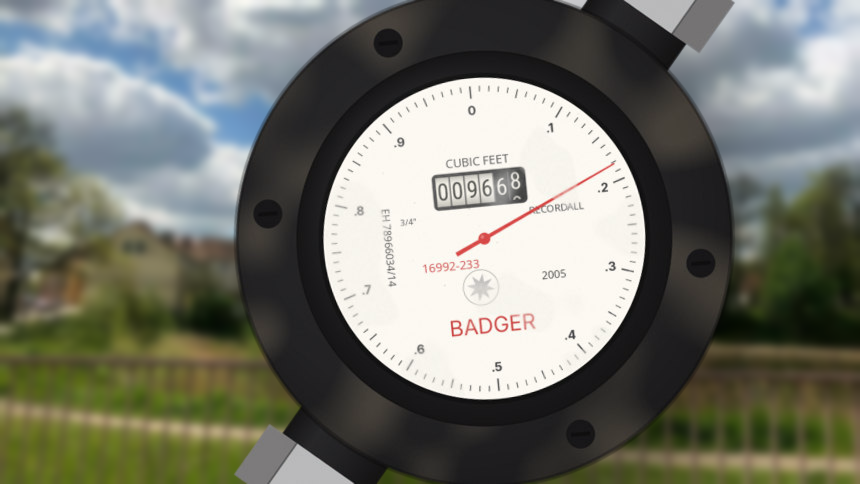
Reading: {"value": 9668.18, "unit": "ft³"}
